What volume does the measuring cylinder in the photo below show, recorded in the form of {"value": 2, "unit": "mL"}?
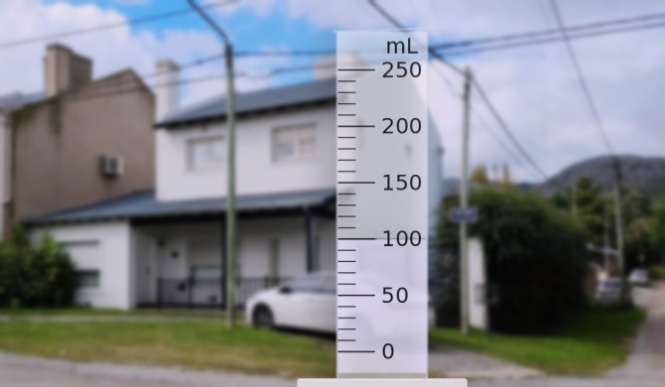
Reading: {"value": 100, "unit": "mL"}
